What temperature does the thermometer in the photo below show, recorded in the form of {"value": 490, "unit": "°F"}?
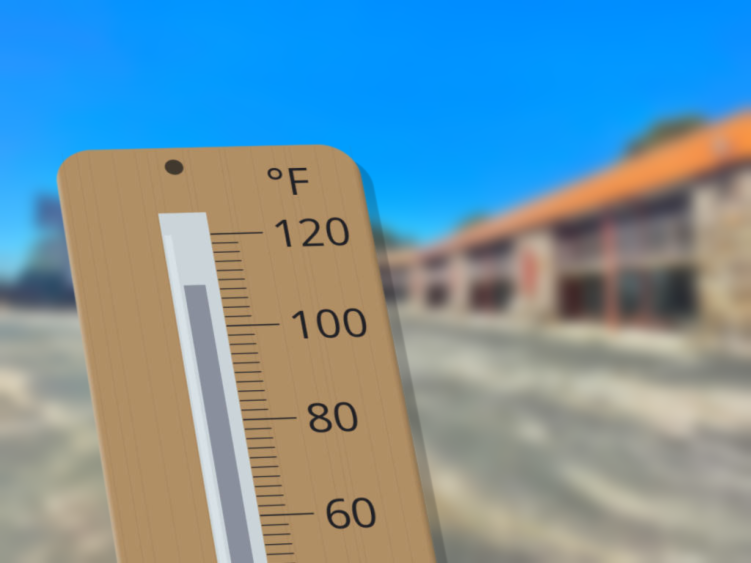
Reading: {"value": 109, "unit": "°F"}
